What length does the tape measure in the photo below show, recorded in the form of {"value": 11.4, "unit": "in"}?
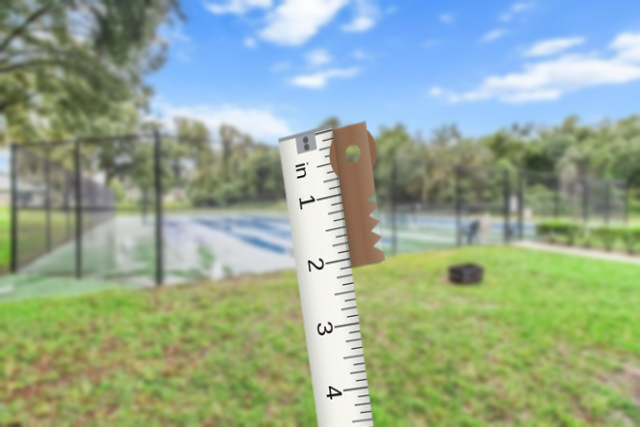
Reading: {"value": 2.125, "unit": "in"}
